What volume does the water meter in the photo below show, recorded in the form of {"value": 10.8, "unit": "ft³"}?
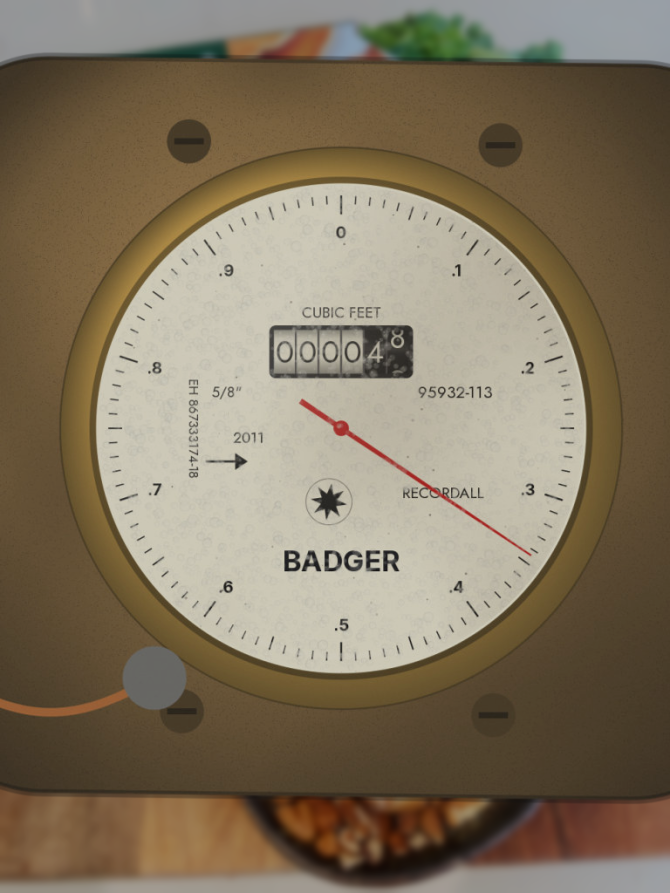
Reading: {"value": 48.34, "unit": "ft³"}
